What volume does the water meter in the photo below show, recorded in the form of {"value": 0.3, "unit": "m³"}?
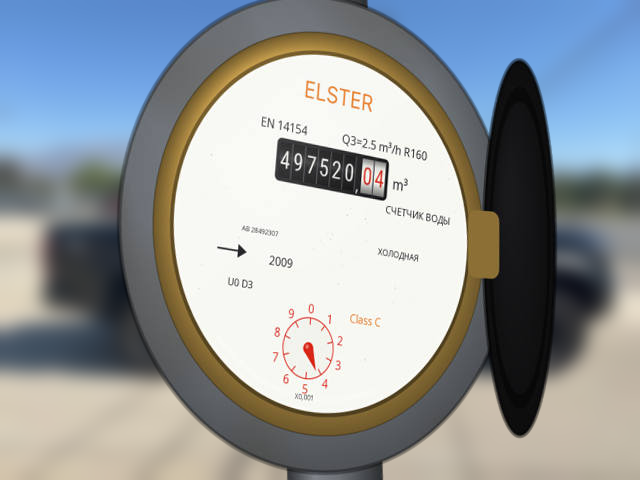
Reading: {"value": 497520.044, "unit": "m³"}
